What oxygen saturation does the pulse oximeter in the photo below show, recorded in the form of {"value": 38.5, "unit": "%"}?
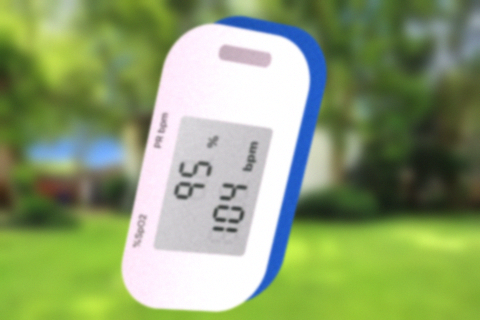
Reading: {"value": 95, "unit": "%"}
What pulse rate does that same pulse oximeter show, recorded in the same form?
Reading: {"value": 104, "unit": "bpm"}
